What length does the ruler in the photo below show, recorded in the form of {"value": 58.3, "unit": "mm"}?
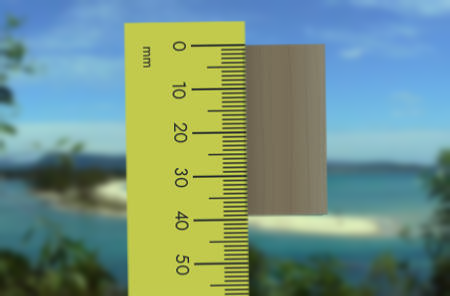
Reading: {"value": 39, "unit": "mm"}
